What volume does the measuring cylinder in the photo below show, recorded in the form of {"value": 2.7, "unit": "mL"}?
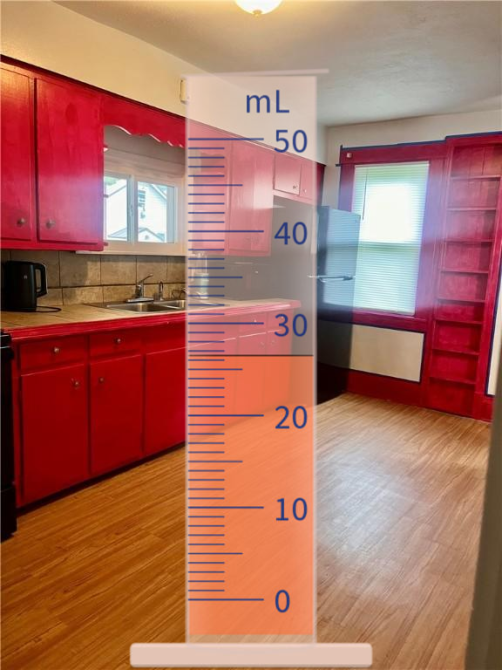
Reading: {"value": 26.5, "unit": "mL"}
